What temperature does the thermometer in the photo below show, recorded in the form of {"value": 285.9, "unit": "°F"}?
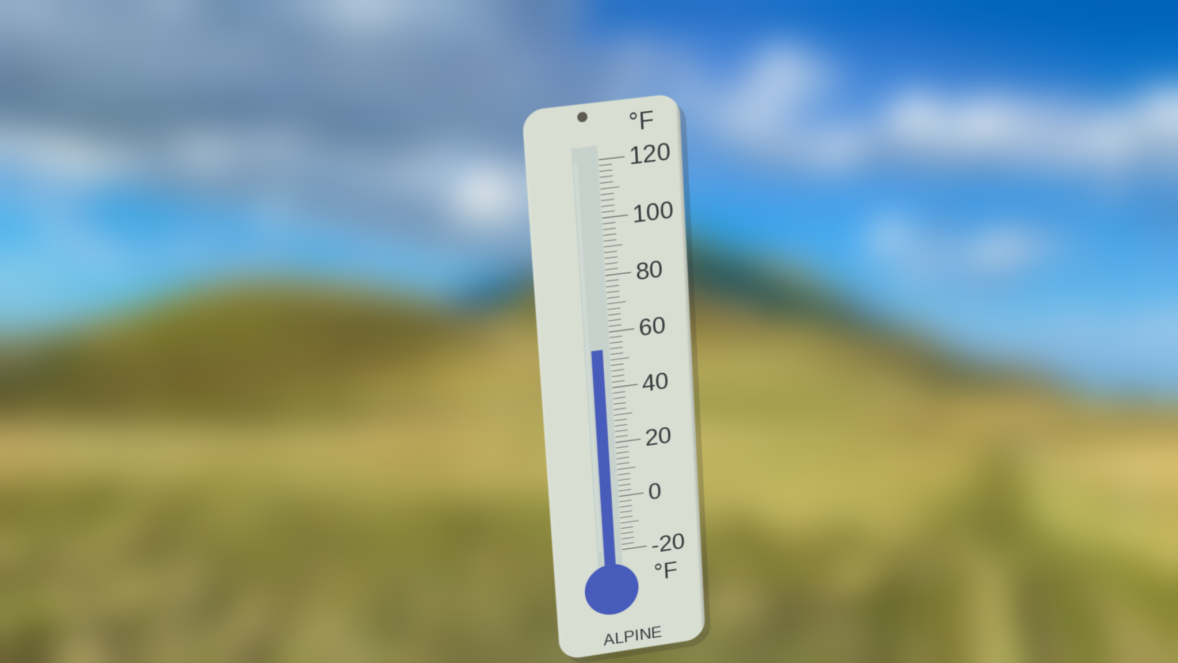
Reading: {"value": 54, "unit": "°F"}
